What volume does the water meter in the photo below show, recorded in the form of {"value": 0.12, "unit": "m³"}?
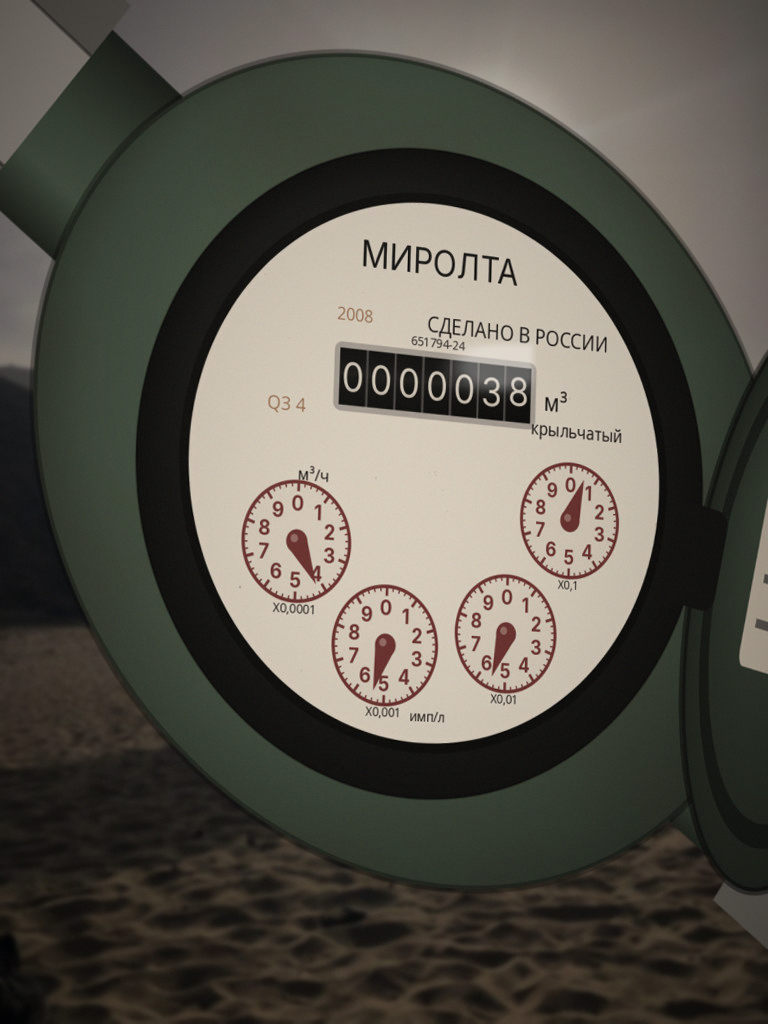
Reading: {"value": 38.0554, "unit": "m³"}
